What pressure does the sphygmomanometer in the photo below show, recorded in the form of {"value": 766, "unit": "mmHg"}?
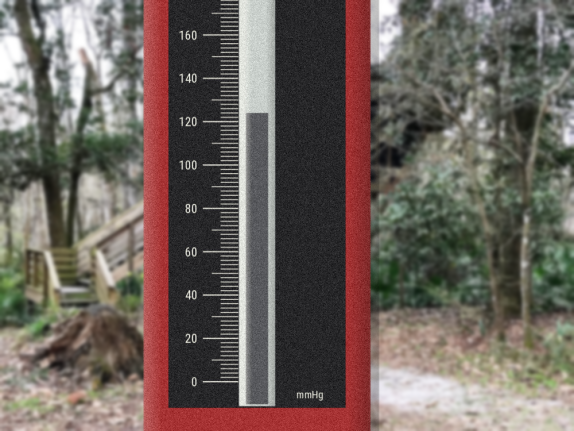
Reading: {"value": 124, "unit": "mmHg"}
